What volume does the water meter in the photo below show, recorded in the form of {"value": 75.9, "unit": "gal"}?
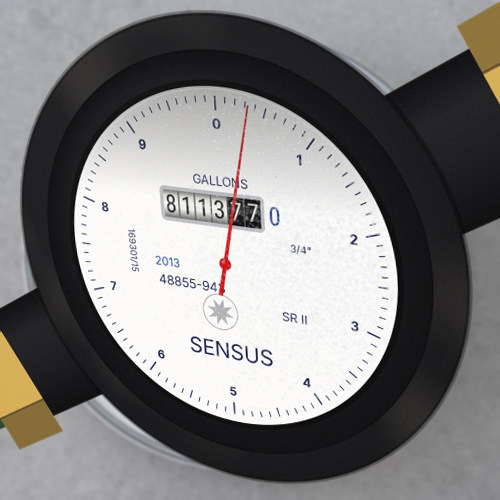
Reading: {"value": 8113770.3, "unit": "gal"}
